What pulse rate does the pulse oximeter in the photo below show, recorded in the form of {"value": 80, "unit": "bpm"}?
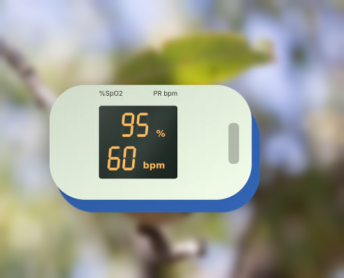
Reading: {"value": 60, "unit": "bpm"}
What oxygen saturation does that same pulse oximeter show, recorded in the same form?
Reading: {"value": 95, "unit": "%"}
